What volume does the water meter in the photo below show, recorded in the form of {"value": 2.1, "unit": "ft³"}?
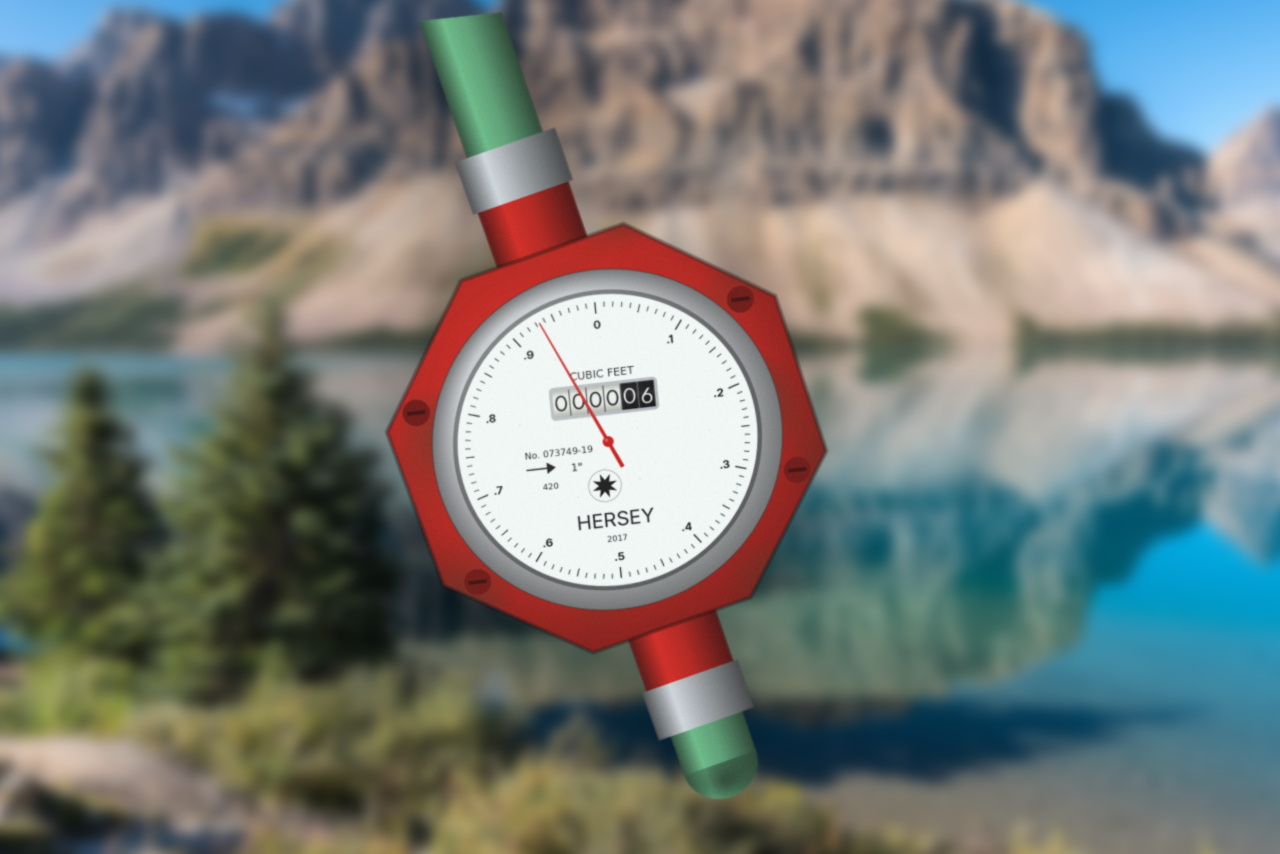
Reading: {"value": 5.93, "unit": "ft³"}
